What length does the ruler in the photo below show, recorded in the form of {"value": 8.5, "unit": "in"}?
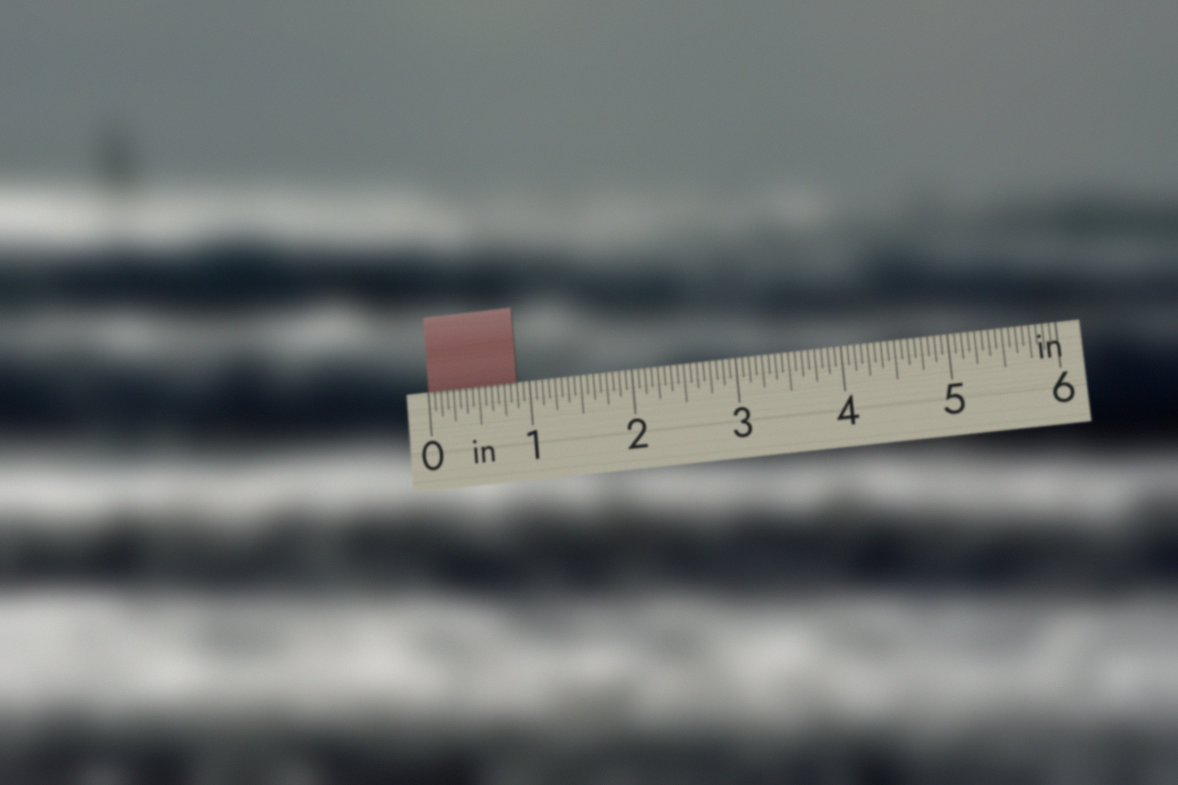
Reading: {"value": 0.875, "unit": "in"}
